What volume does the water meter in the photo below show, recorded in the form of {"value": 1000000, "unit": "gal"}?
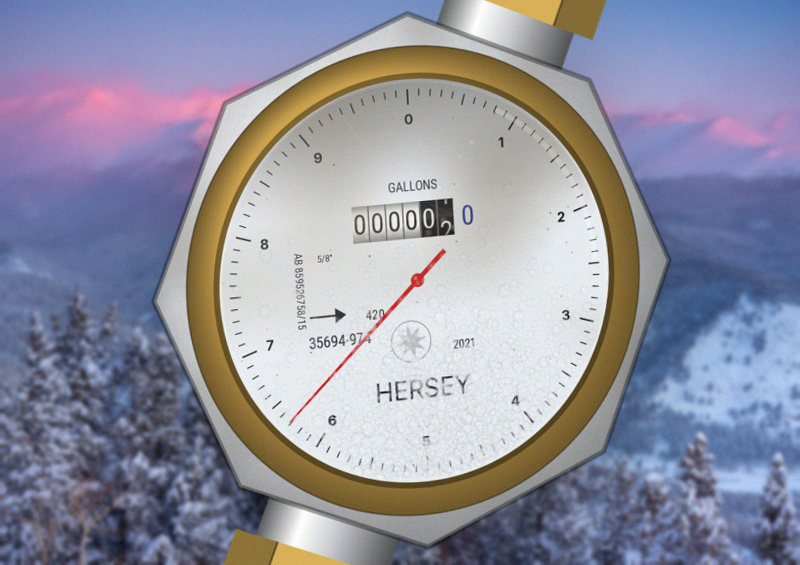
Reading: {"value": 16.3, "unit": "gal"}
